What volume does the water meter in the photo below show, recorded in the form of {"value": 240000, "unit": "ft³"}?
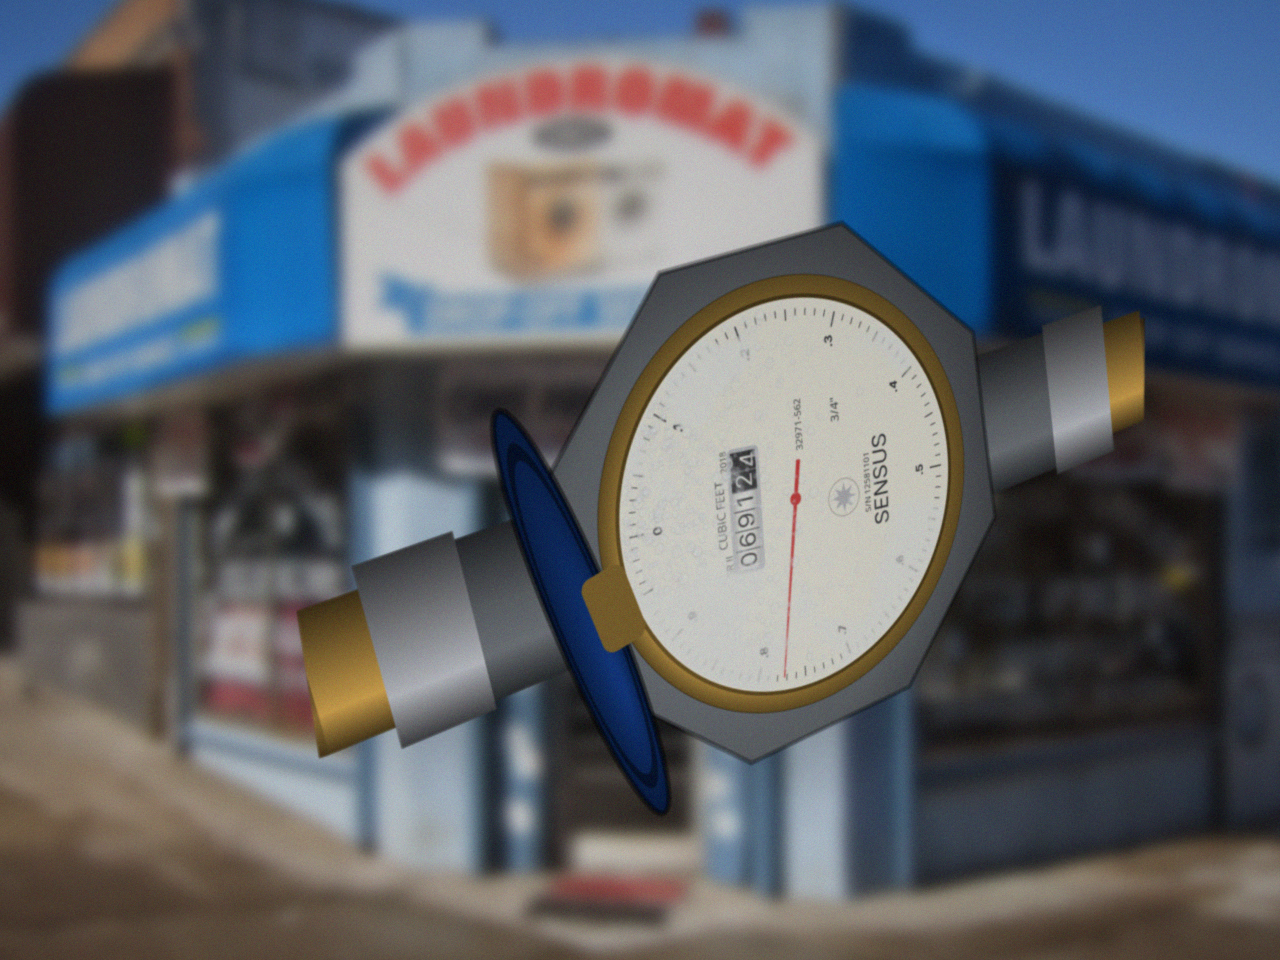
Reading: {"value": 69123.77, "unit": "ft³"}
